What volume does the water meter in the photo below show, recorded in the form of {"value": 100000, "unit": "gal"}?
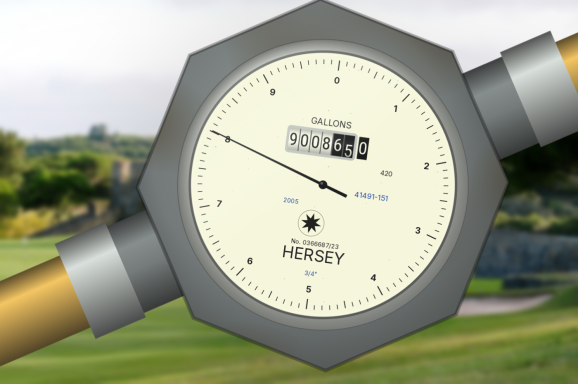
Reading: {"value": 9008648.0, "unit": "gal"}
